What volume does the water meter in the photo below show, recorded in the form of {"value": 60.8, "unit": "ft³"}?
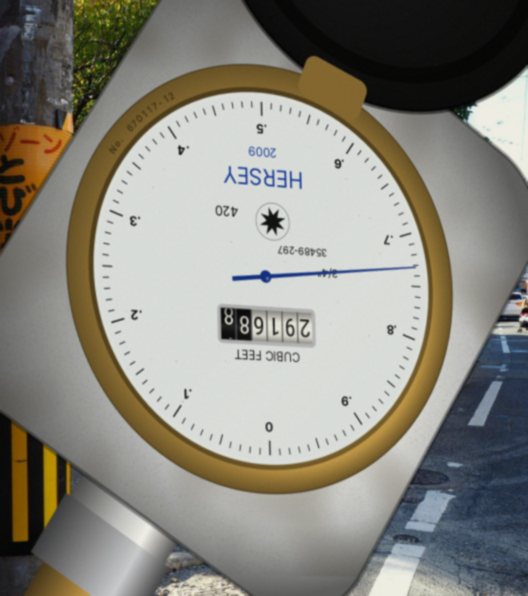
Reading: {"value": 291687.73, "unit": "ft³"}
